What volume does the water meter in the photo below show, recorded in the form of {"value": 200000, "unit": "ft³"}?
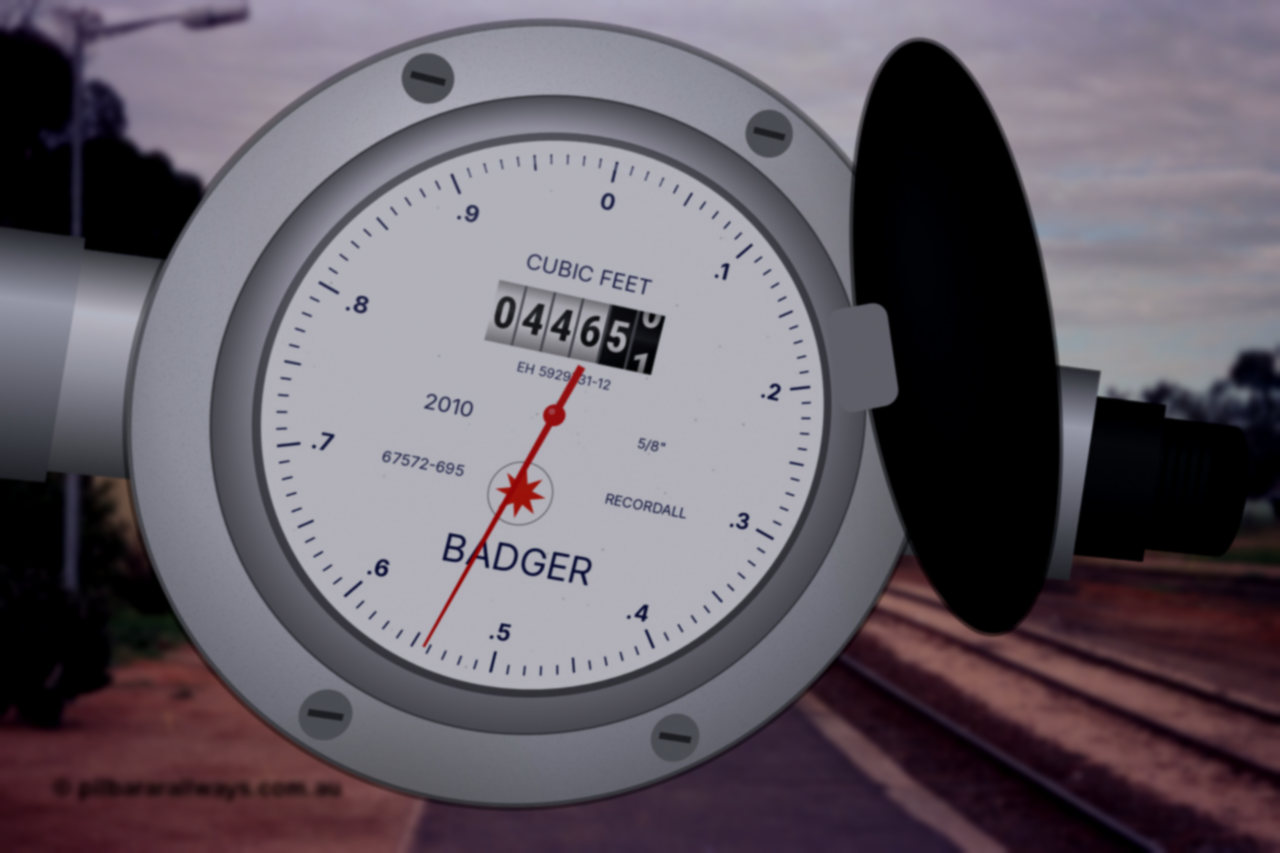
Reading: {"value": 44650.54, "unit": "ft³"}
